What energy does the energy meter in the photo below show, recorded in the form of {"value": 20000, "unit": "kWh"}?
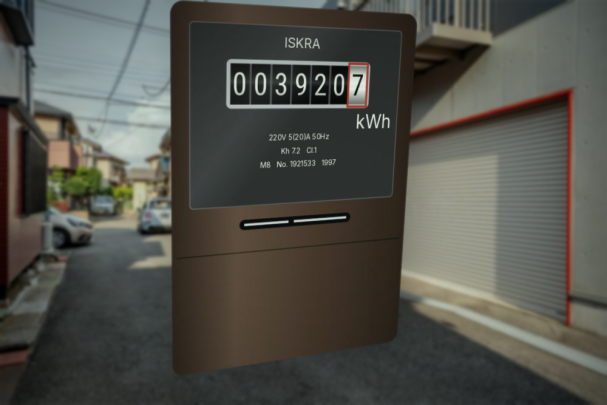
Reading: {"value": 3920.7, "unit": "kWh"}
